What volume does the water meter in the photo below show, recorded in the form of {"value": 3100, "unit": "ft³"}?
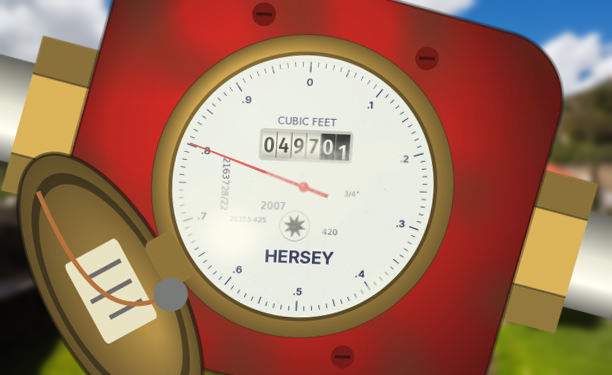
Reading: {"value": 49700.80, "unit": "ft³"}
